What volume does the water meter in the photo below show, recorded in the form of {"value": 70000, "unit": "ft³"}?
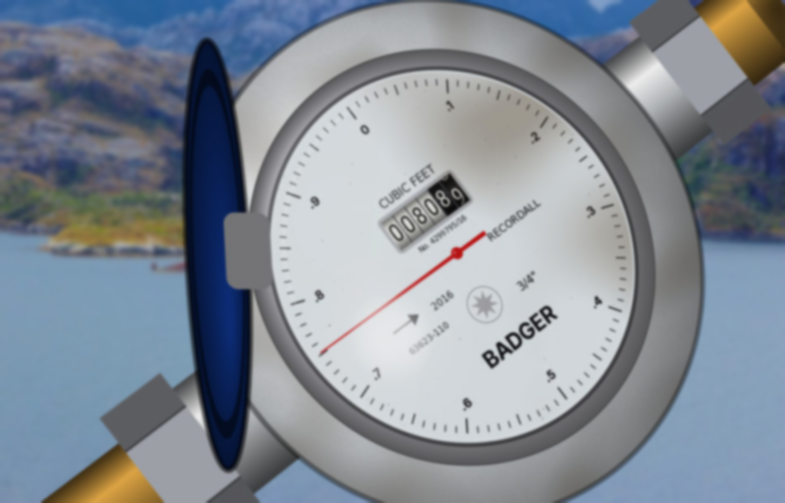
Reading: {"value": 8088.75, "unit": "ft³"}
